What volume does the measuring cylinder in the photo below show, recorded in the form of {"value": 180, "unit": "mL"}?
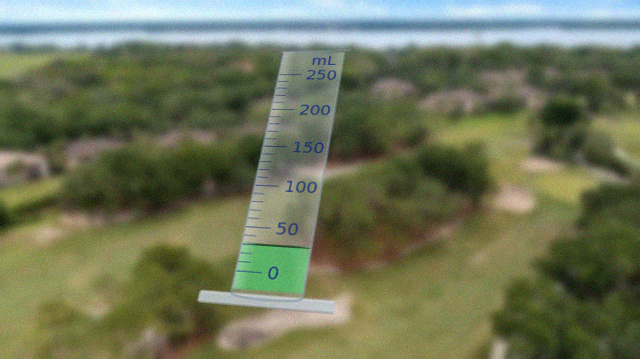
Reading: {"value": 30, "unit": "mL"}
